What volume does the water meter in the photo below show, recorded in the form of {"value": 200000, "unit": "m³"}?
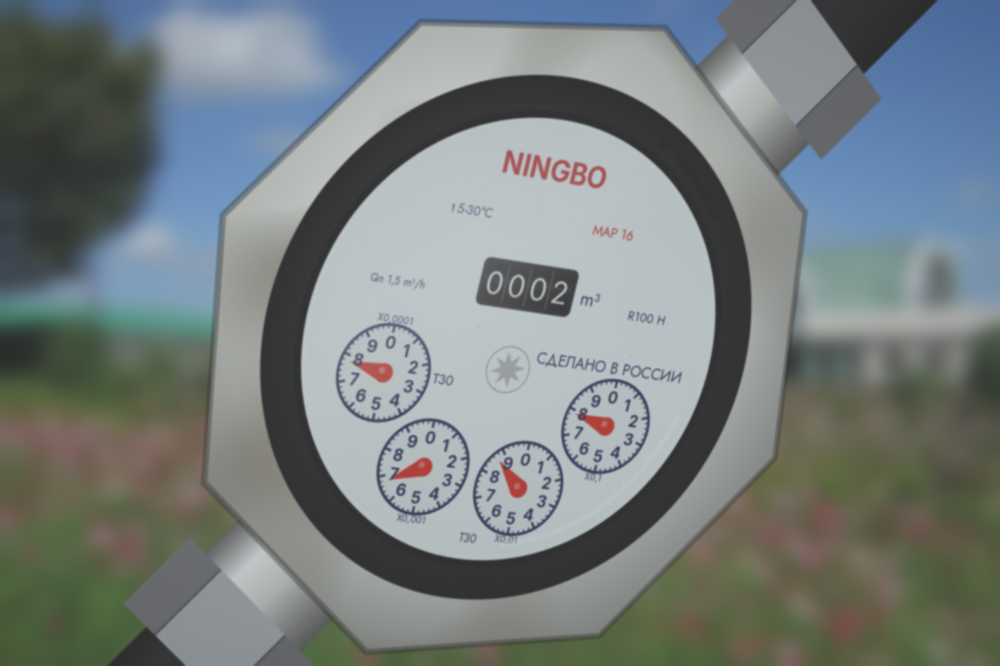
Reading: {"value": 2.7867, "unit": "m³"}
